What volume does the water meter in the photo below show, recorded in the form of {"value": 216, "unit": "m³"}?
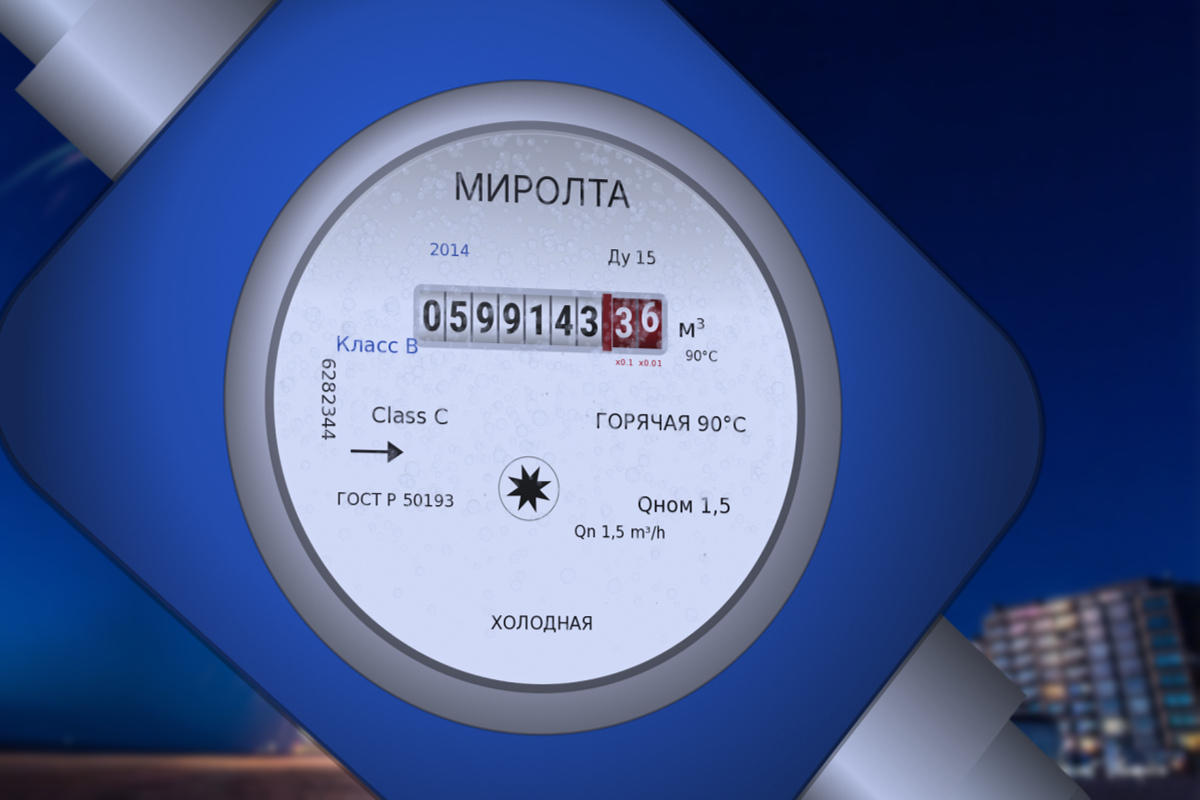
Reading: {"value": 599143.36, "unit": "m³"}
